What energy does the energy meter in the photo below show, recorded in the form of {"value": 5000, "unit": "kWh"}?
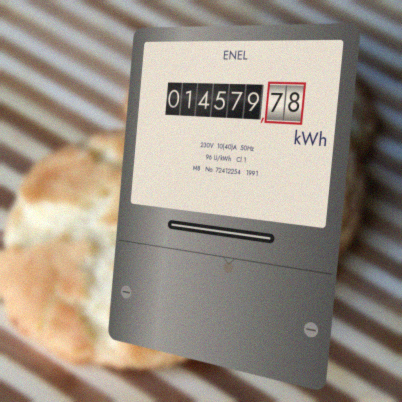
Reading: {"value": 14579.78, "unit": "kWh"}
